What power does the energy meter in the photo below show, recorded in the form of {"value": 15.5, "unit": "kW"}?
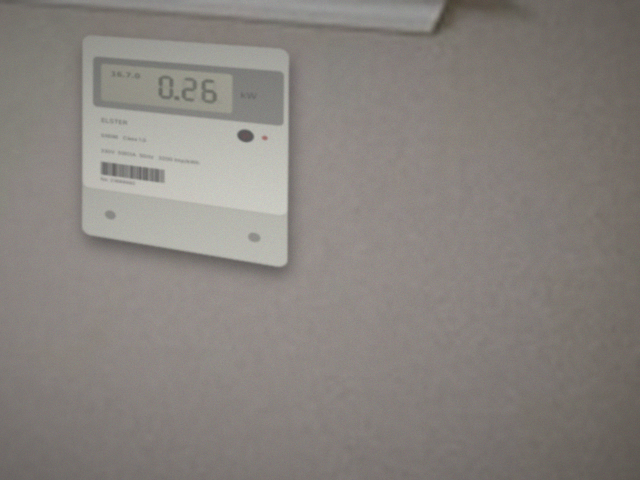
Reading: {"value": 0.26, "unit": "kW"}
